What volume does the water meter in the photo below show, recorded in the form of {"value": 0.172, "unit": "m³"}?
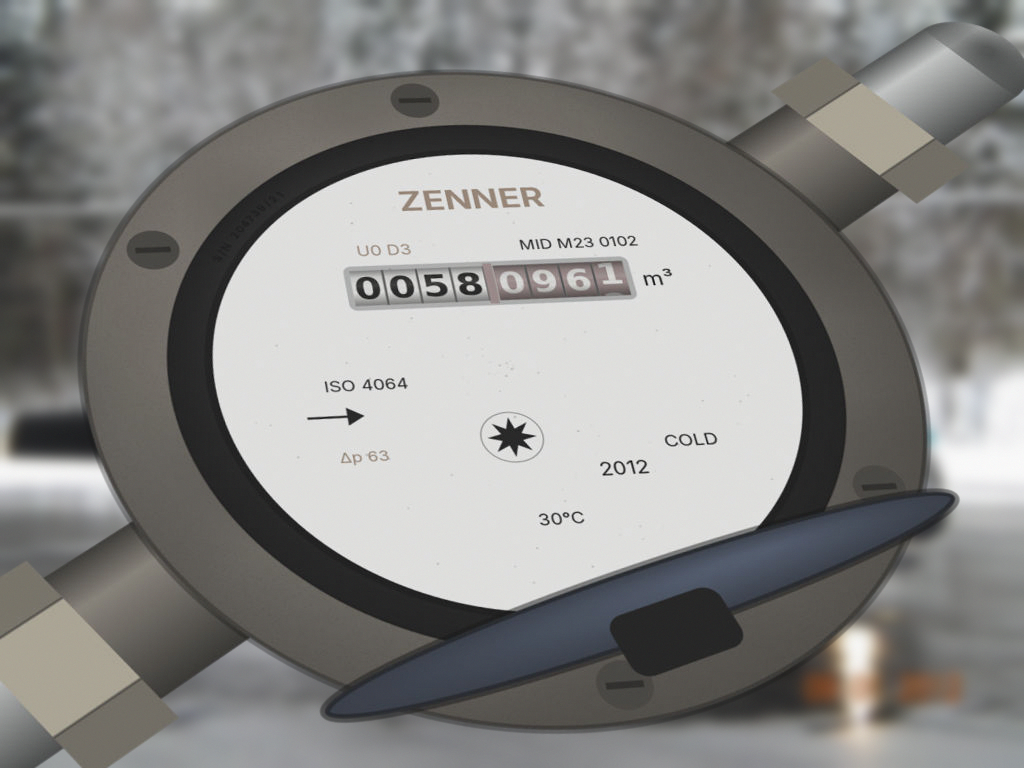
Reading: {"value": 58.0961, "unit": "m³"}
